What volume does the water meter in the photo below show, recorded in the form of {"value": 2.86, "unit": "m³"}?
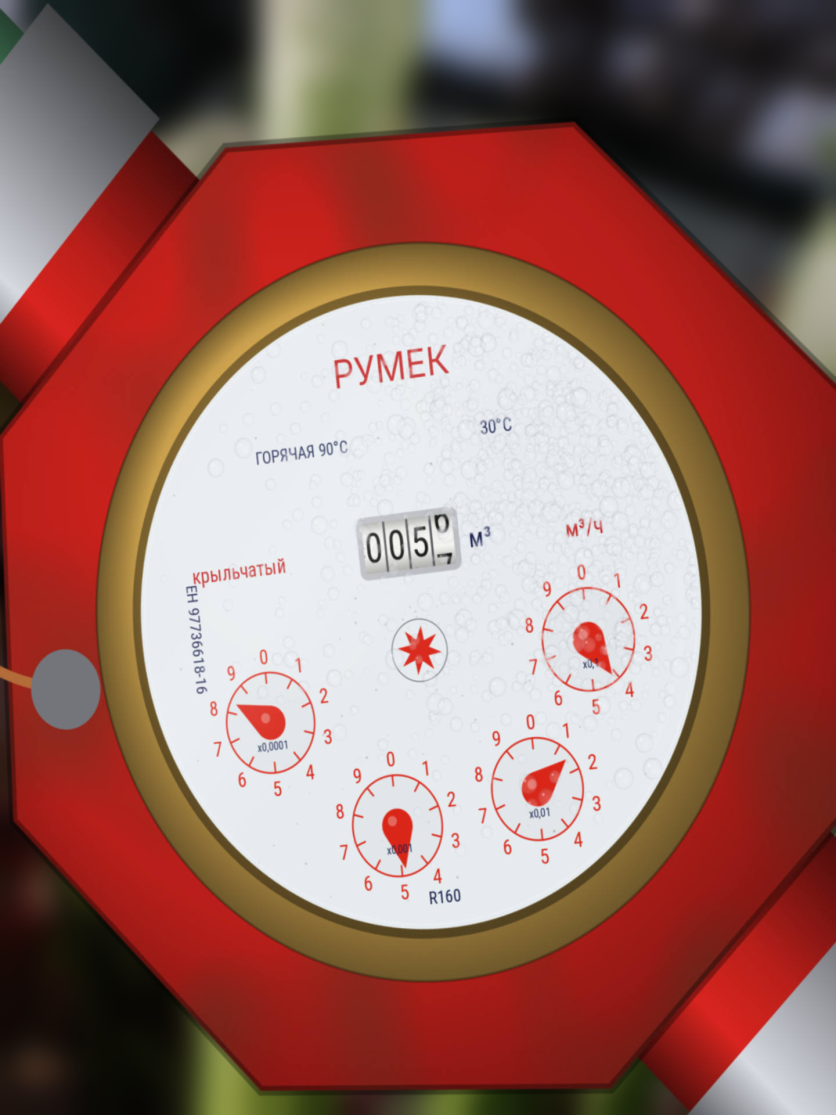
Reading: {"value": 56.4148, "unit": "m³"}
